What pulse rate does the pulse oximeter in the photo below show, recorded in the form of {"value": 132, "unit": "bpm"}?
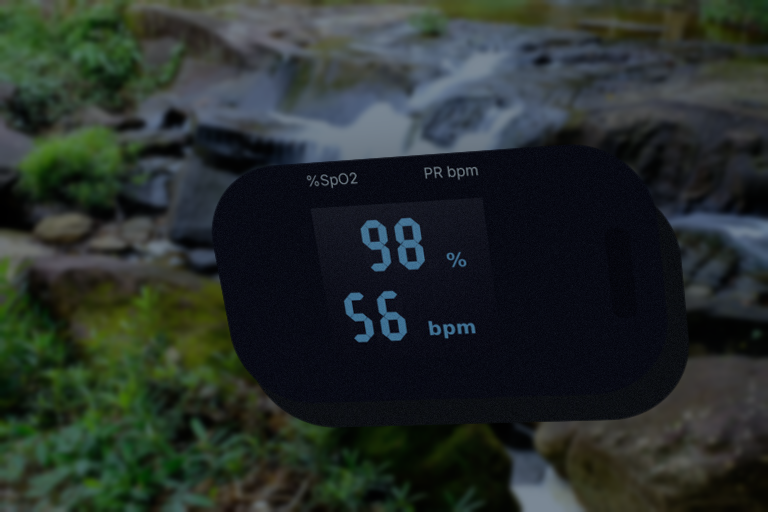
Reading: {"value": 56, "unit": "bpm"}
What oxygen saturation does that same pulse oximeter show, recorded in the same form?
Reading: {"value": 98, "unit": "%"}
